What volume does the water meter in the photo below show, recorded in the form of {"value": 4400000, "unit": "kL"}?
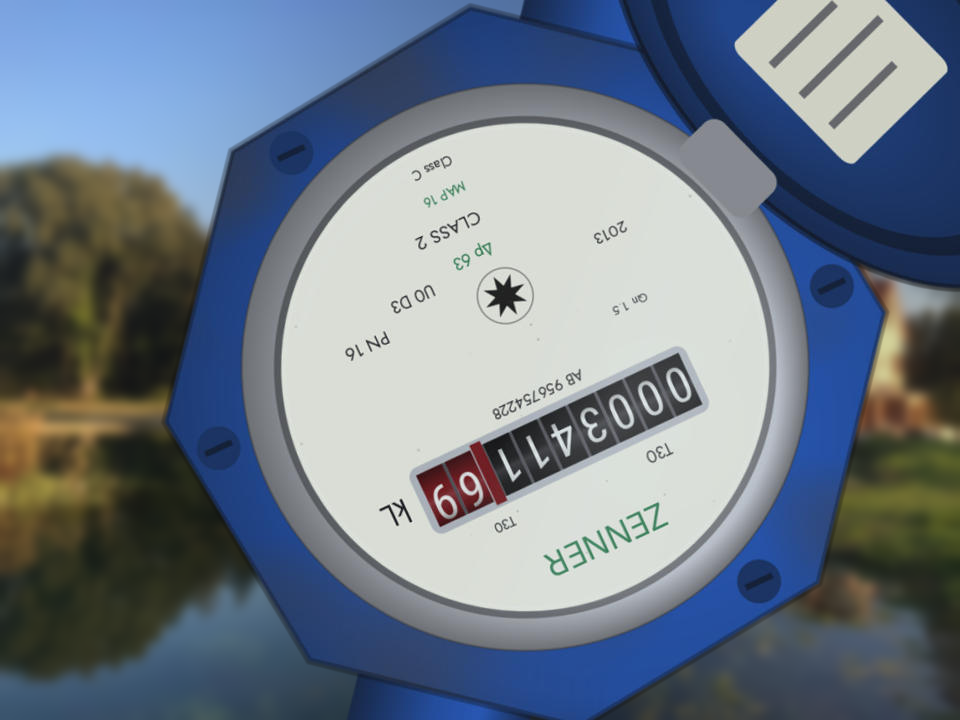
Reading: {"value": 3411.69, "unit": "kL"}
